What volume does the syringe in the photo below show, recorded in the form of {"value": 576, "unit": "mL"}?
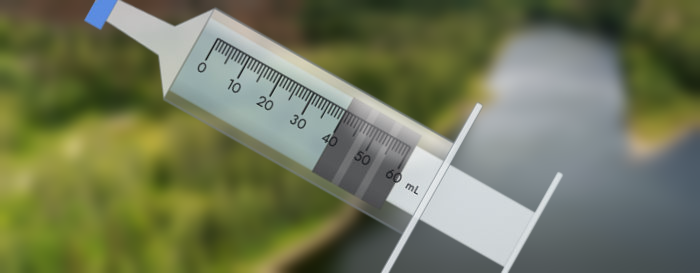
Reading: {"value": 40, "unit": "mL"}
